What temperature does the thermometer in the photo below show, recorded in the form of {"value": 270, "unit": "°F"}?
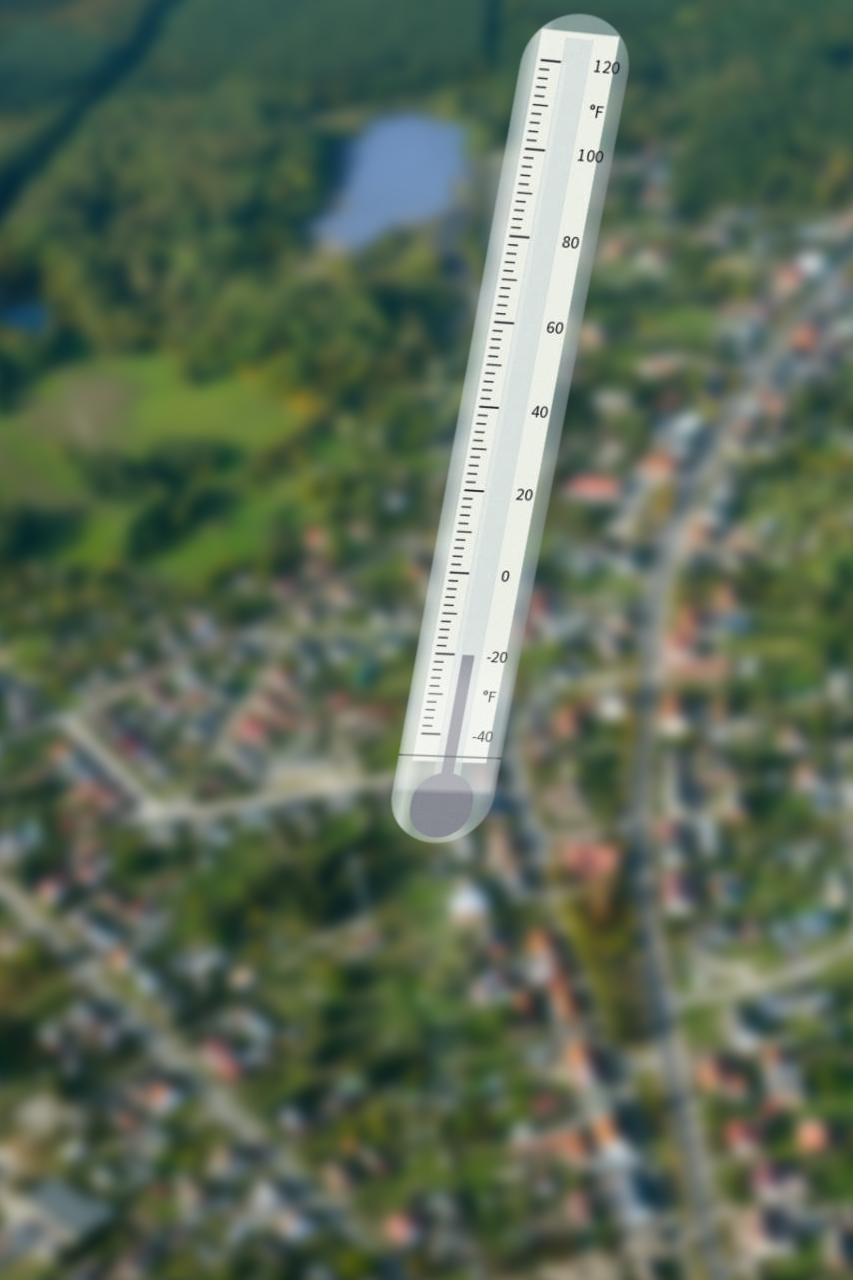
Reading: {"value": -20, "unit": "°F"}
